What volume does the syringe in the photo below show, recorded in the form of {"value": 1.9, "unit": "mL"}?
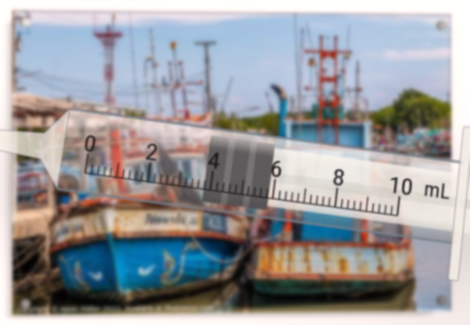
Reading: {"value": 3.8, "unit": "mL"}
